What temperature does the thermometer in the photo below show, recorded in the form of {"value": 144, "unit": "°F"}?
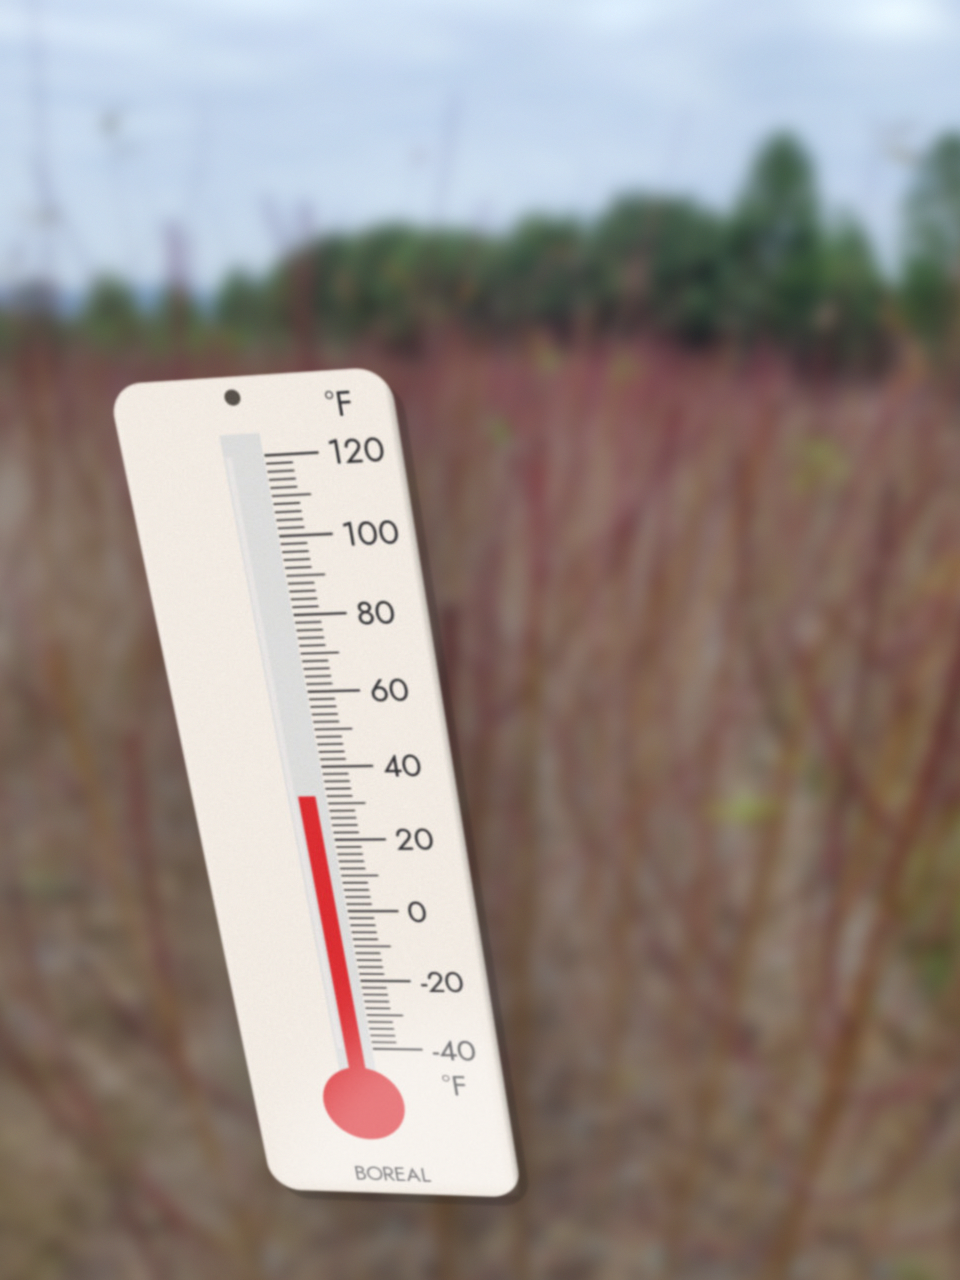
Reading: {"value": 32, "unit": "°F"}
